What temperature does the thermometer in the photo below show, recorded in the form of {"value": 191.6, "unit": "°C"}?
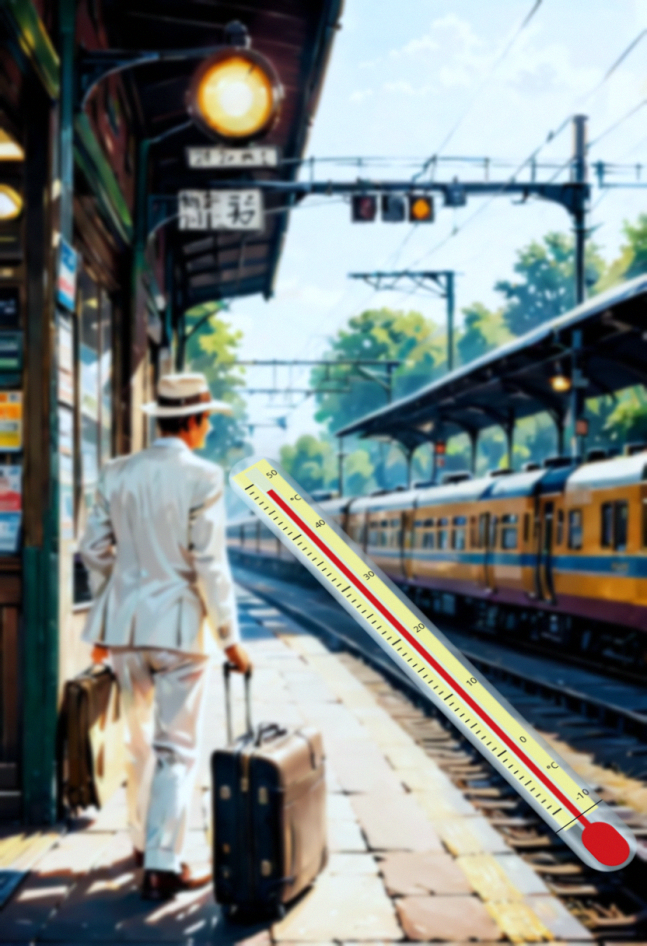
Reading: {"value": 48, "unit": "°C"}
